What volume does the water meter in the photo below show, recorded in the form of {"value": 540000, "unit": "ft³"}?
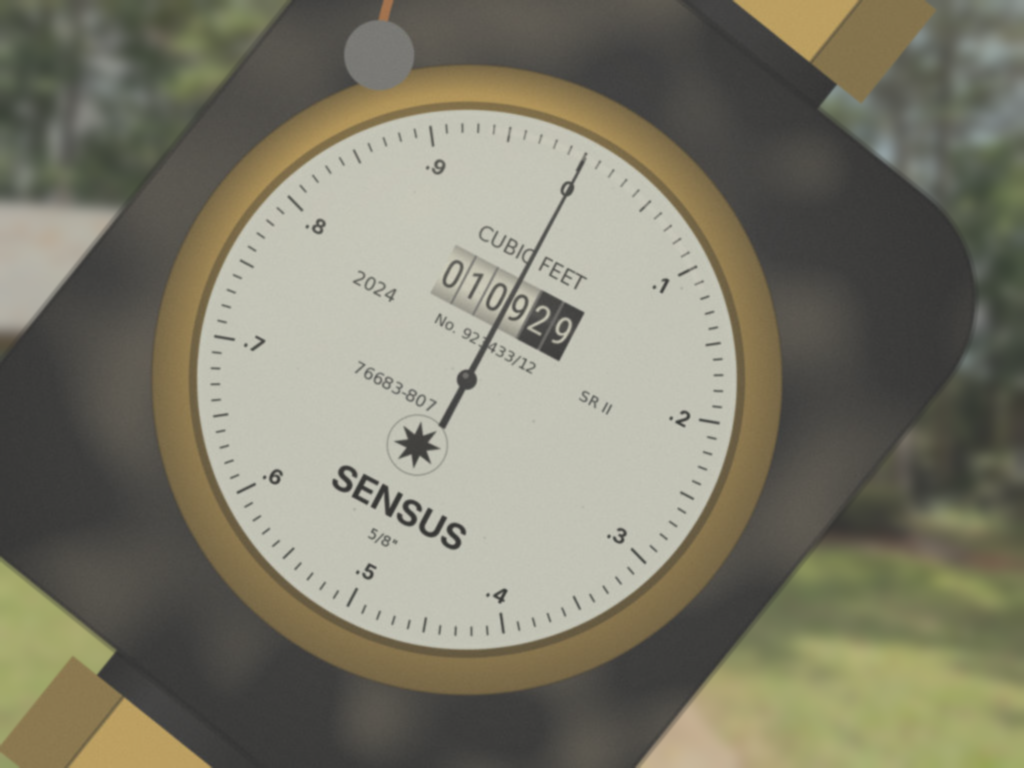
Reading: {"value": 10929.00, "unit": "ft³"}
